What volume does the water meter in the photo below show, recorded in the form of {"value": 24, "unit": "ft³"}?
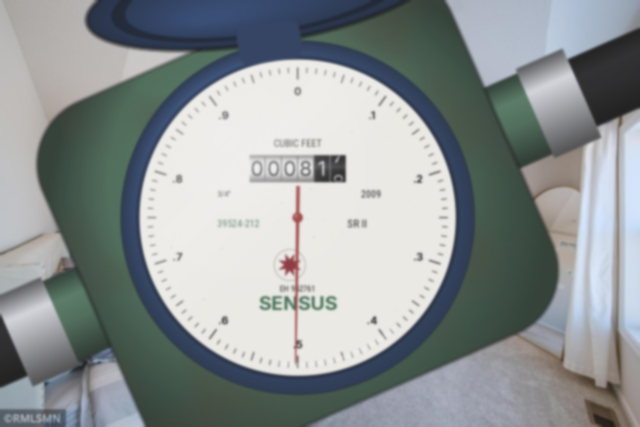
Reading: {"value": 817.50, "unit": "ft³"}
